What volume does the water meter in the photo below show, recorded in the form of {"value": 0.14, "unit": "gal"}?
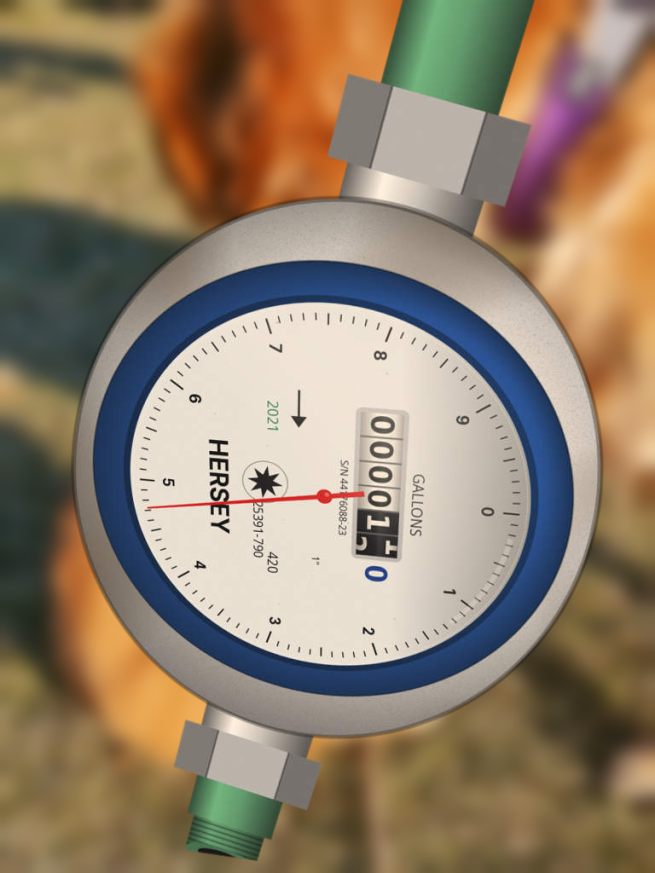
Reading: {"value": 114.7, "unit": "gal"}
